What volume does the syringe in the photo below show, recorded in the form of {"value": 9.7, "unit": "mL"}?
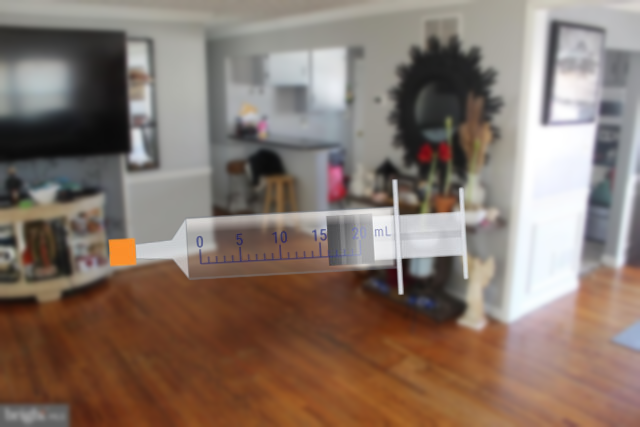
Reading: {"value": 16, "unit": "mL"}
